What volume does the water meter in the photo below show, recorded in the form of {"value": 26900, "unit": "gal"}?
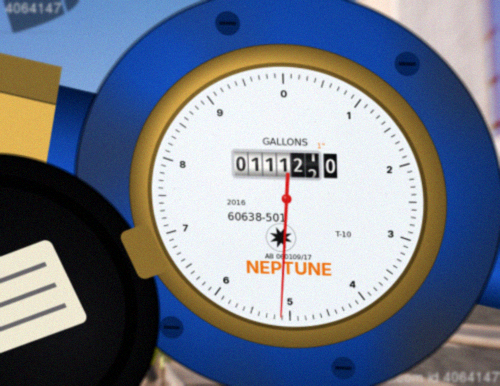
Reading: {"value": 111215.1, "unit": "gal"}
